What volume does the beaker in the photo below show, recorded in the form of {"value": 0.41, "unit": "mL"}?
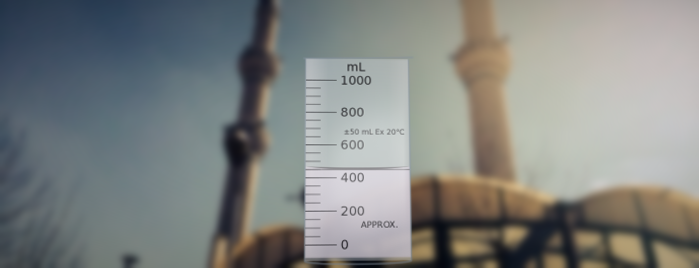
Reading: {"value": 450, "unit": "mL"}
